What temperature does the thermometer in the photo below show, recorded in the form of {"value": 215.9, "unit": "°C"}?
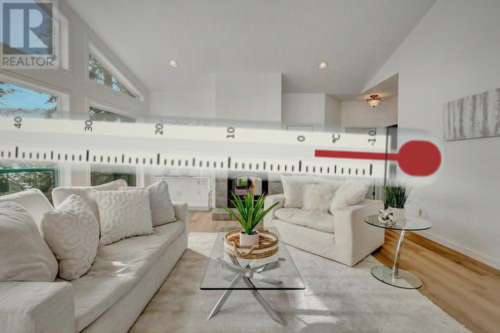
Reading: {"value": -2, "unit": "°C"}
